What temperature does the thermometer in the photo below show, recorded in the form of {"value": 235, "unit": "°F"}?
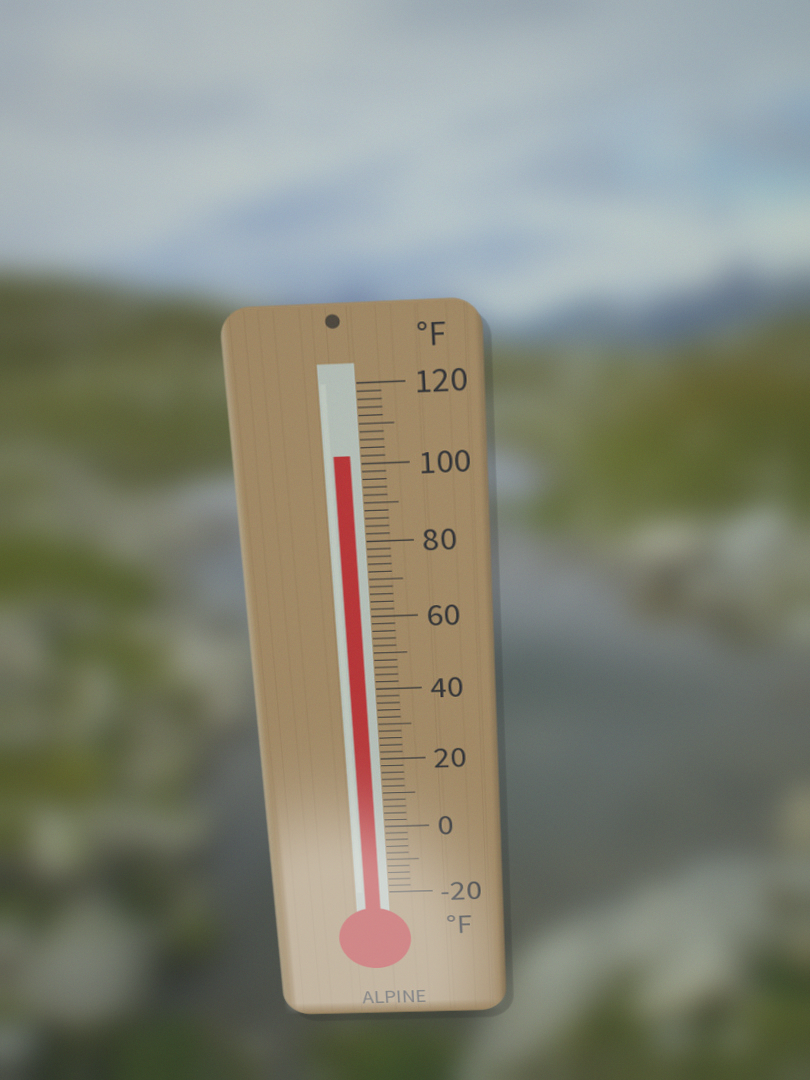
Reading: {"value": 102, "unit": "°F"}
